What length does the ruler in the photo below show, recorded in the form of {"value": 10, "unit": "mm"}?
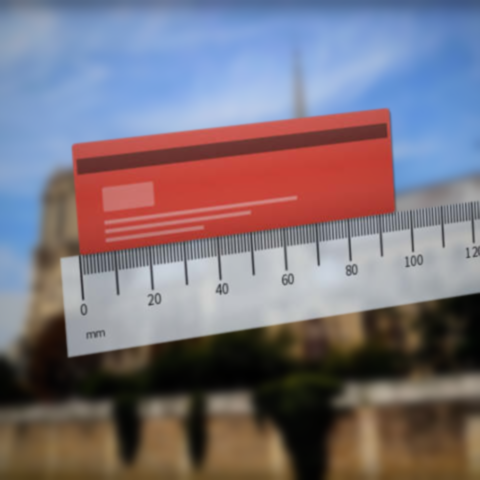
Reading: {"value": 95, "unit": "mm"}
